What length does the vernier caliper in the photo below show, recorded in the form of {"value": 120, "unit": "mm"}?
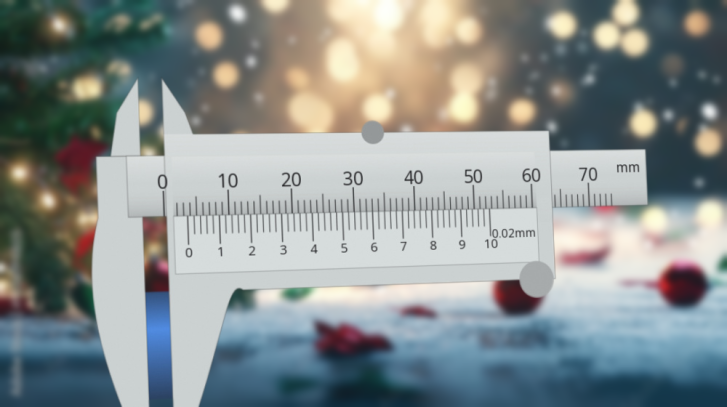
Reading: {"value": 3.6, "unit": "mm"}
